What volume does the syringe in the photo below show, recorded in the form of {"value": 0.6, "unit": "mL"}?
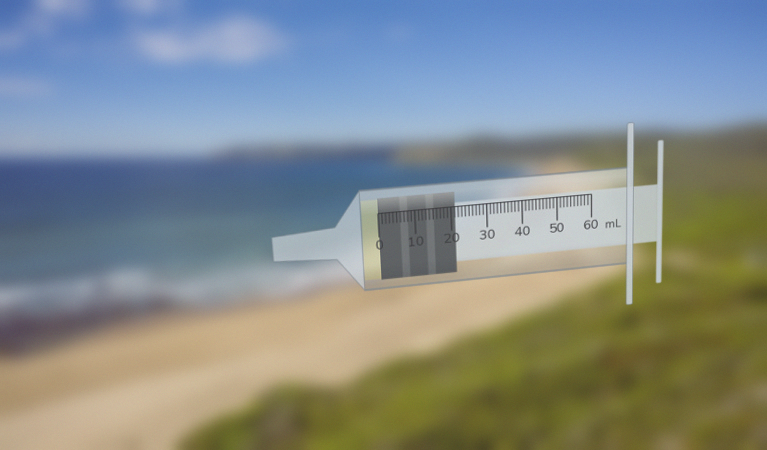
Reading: {"value": 0, "unit": "mL"}
